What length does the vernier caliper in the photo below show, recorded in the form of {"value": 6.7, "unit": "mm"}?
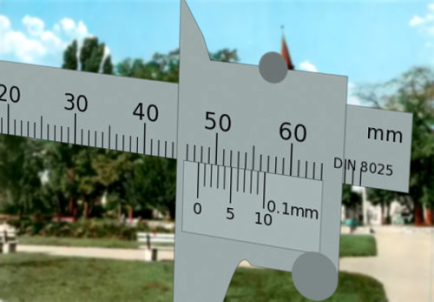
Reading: {"value": 47.6, "unit": "mm"}
